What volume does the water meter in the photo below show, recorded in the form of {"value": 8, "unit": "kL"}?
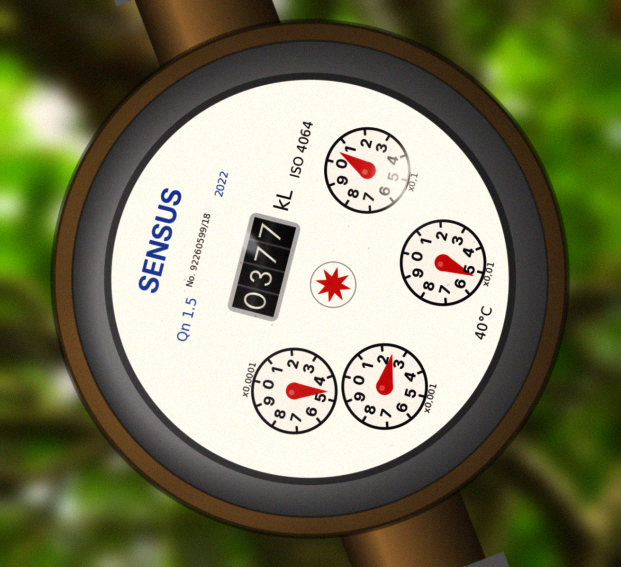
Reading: {"value": 377.0524, "unit": "kL"}
